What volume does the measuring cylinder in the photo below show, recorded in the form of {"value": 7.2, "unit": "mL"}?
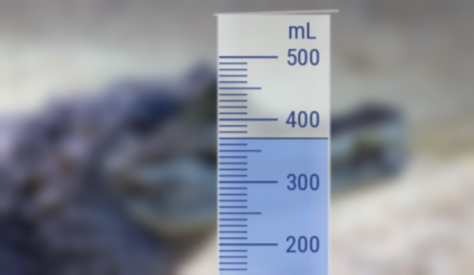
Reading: {"value": 370, "unit": "mL"}
